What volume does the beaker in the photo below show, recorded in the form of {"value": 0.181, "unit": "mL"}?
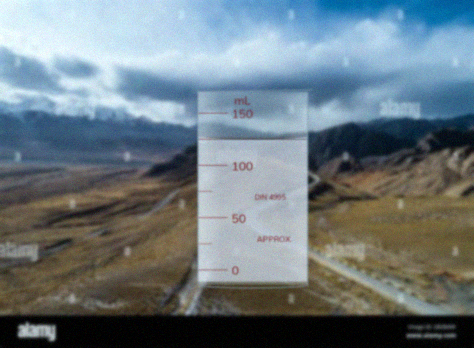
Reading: {"value": 125, "unit": "mL"}
